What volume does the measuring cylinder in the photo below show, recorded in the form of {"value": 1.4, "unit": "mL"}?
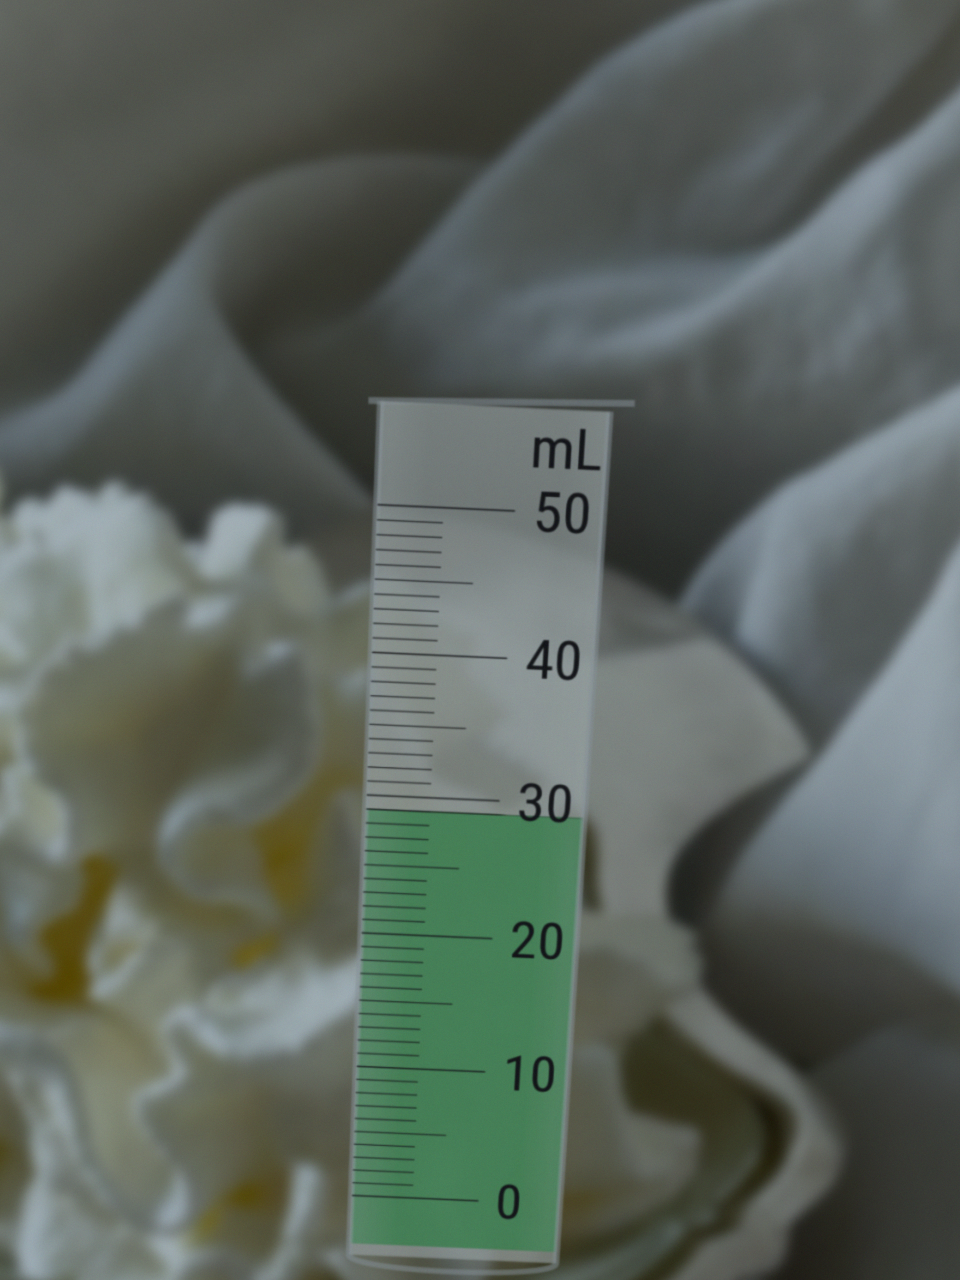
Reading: {"value": 29, "unit": "mL"}
